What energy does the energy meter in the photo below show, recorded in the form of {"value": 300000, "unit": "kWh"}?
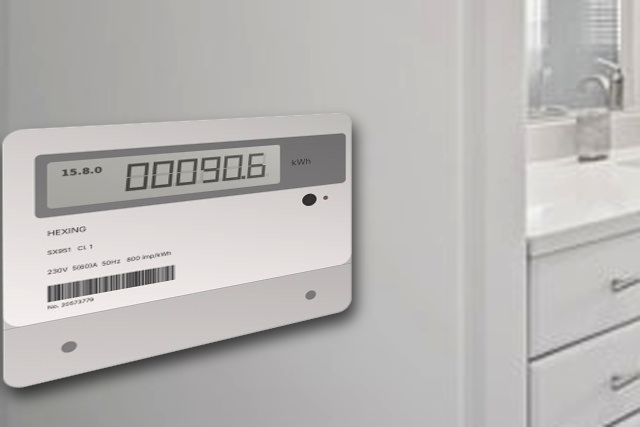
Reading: {"value": 90.6, "unit": "kWh"}
